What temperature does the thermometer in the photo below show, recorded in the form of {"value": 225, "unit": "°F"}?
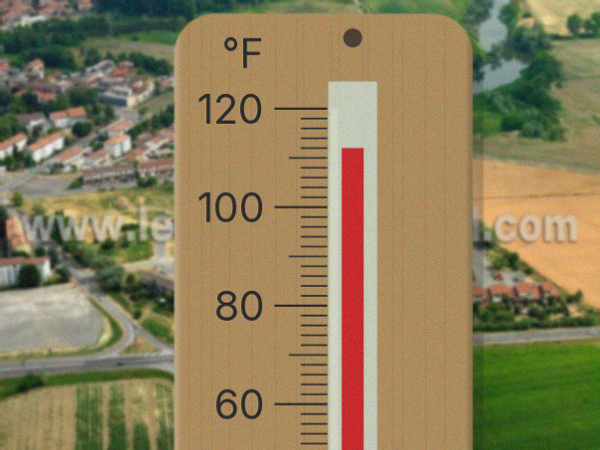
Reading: {"value": 112, "unit": "°F"}
